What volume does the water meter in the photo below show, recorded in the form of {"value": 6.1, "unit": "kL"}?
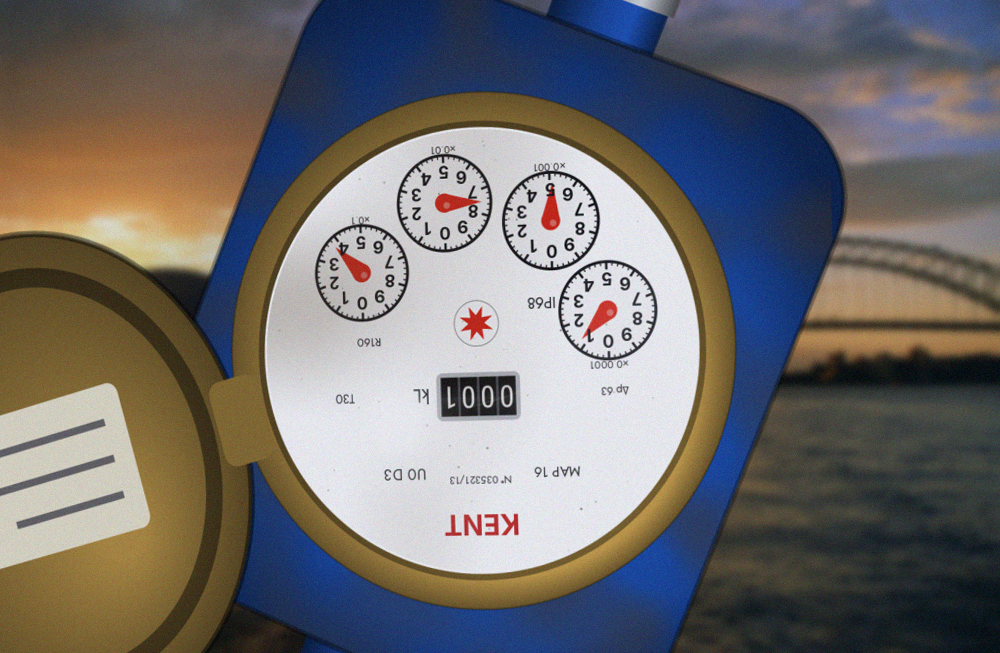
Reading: {"value": 1.3751, "unit": "kL"}
